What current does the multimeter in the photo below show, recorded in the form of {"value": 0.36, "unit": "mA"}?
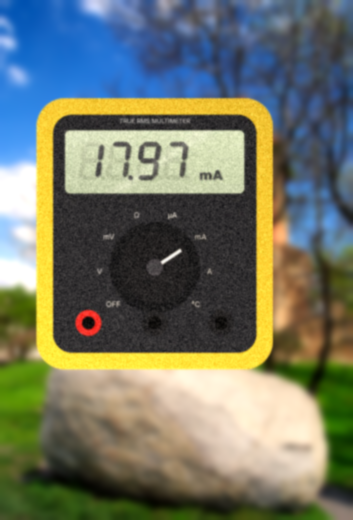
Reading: {"value": 17.97, "unit": "mA"}
